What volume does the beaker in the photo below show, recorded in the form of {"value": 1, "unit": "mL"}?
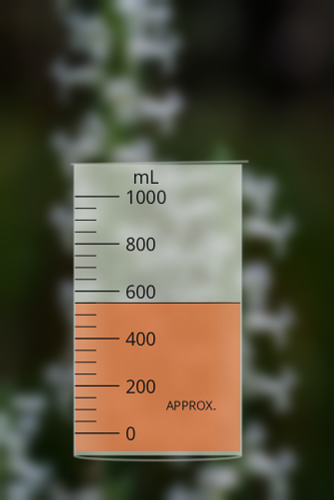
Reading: {"value": 550, "unit": "mL"}
